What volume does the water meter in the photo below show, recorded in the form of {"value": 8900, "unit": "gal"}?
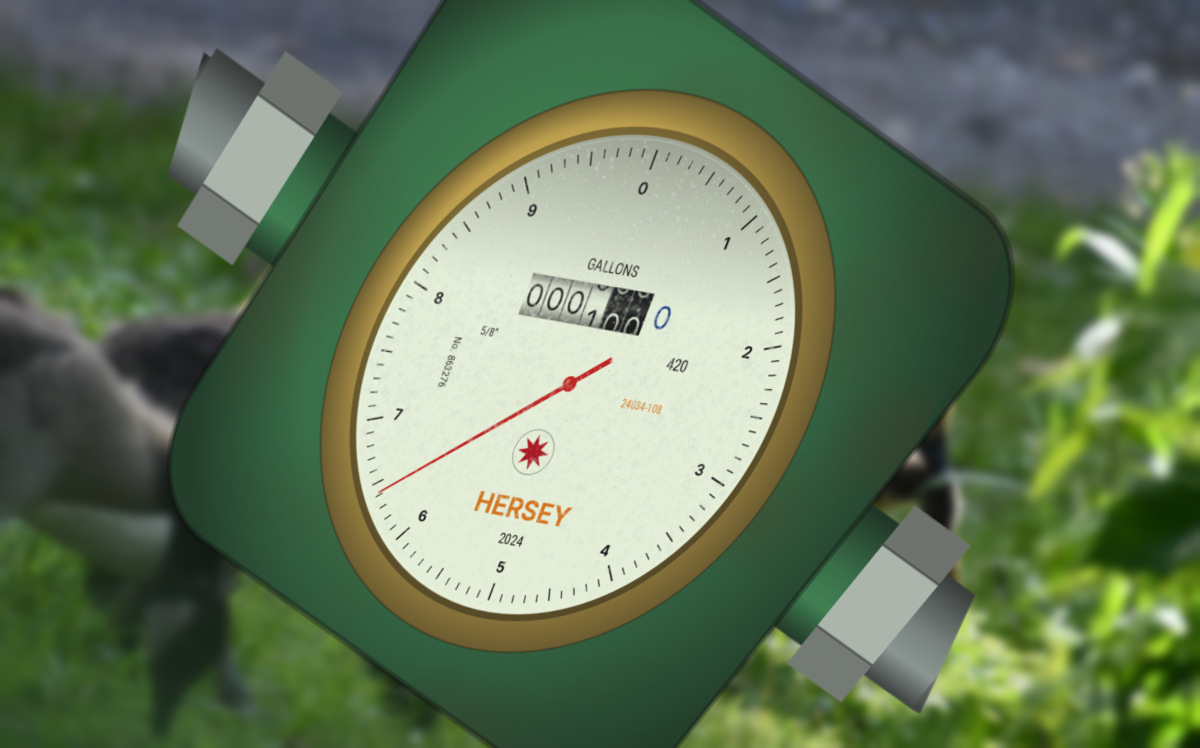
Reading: {"value": 996.4, "unit": "gal"}
